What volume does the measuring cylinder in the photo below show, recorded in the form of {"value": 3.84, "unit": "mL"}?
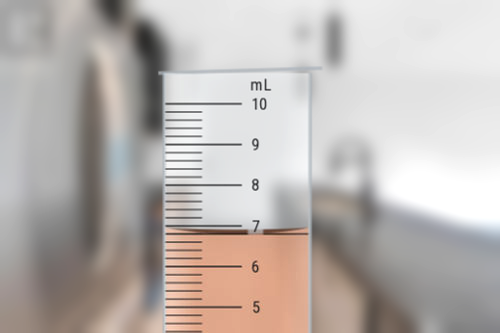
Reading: {"value": 6.8, "unit": "mL"}
